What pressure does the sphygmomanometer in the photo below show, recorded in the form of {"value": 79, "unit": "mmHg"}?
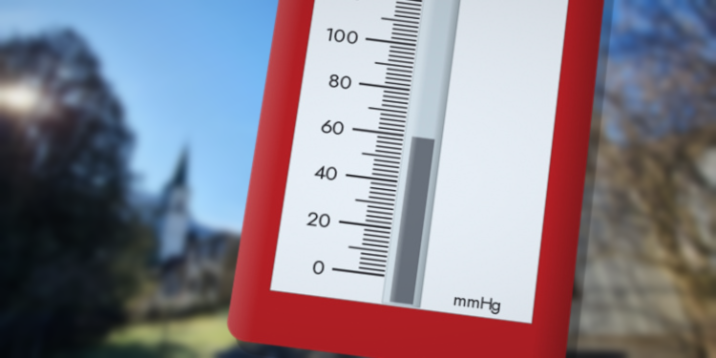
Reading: {"value": 60, "unit": "mmHg"}
